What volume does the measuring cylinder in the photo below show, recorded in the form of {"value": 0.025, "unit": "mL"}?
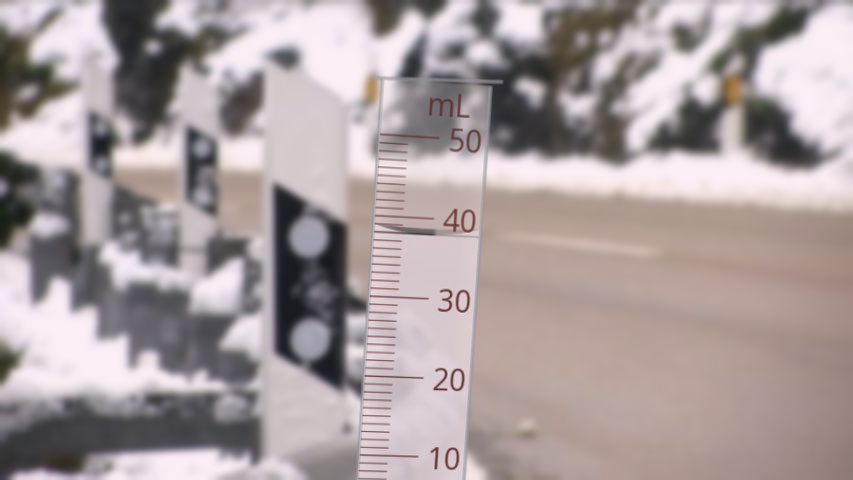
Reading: {"value": 38, "unit": "mL"}
